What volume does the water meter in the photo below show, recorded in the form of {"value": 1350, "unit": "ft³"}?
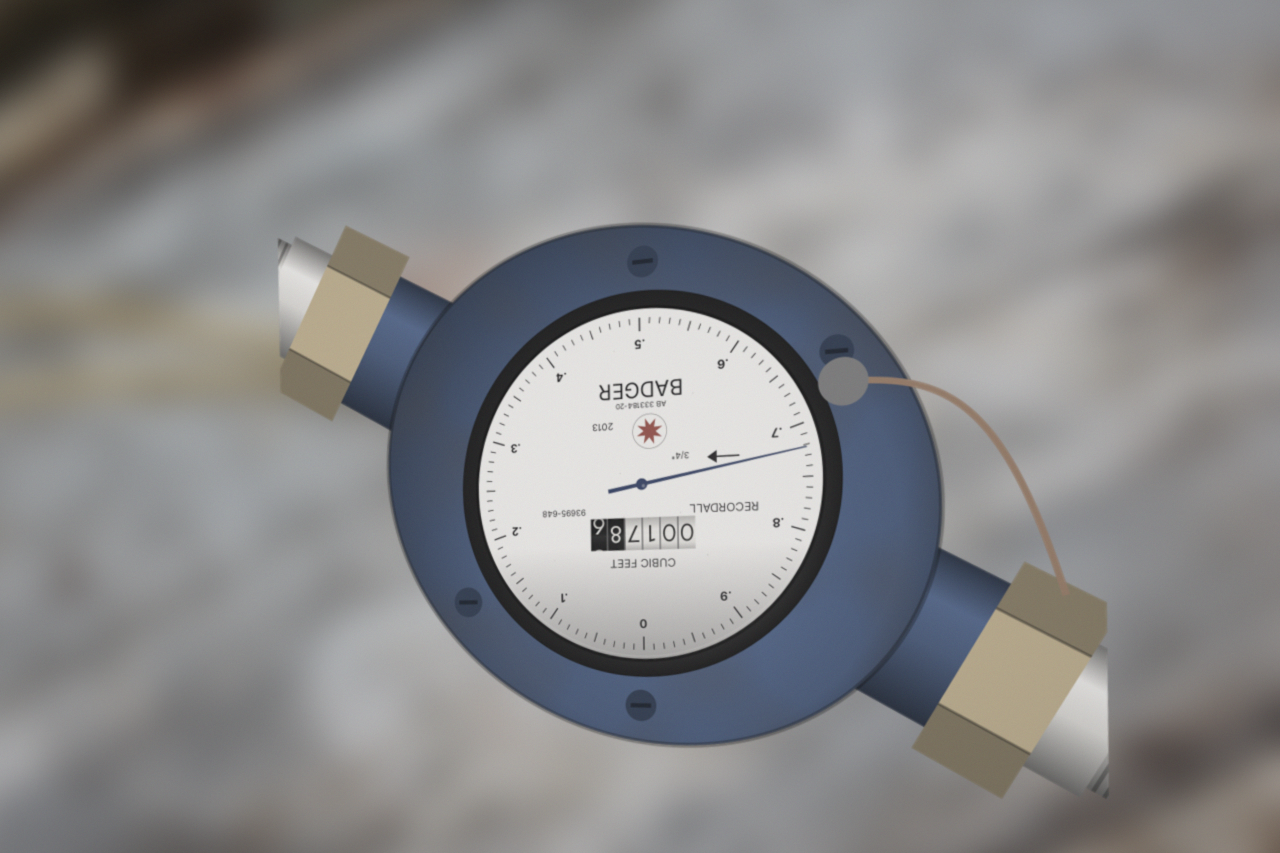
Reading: {"value": 1785.72, "unit": "ft³"}
